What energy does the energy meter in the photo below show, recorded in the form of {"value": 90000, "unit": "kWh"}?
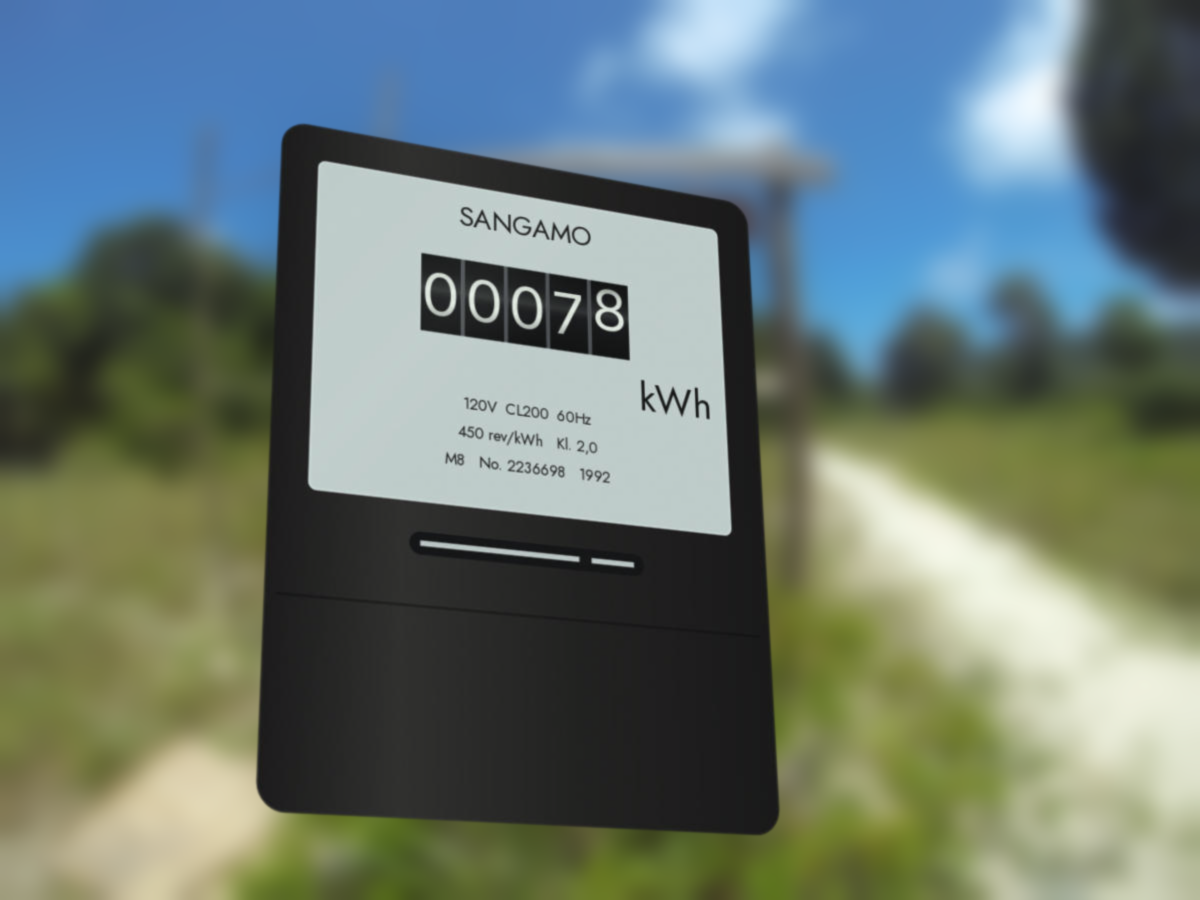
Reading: {"value": 78, "unit": "kWh"}
